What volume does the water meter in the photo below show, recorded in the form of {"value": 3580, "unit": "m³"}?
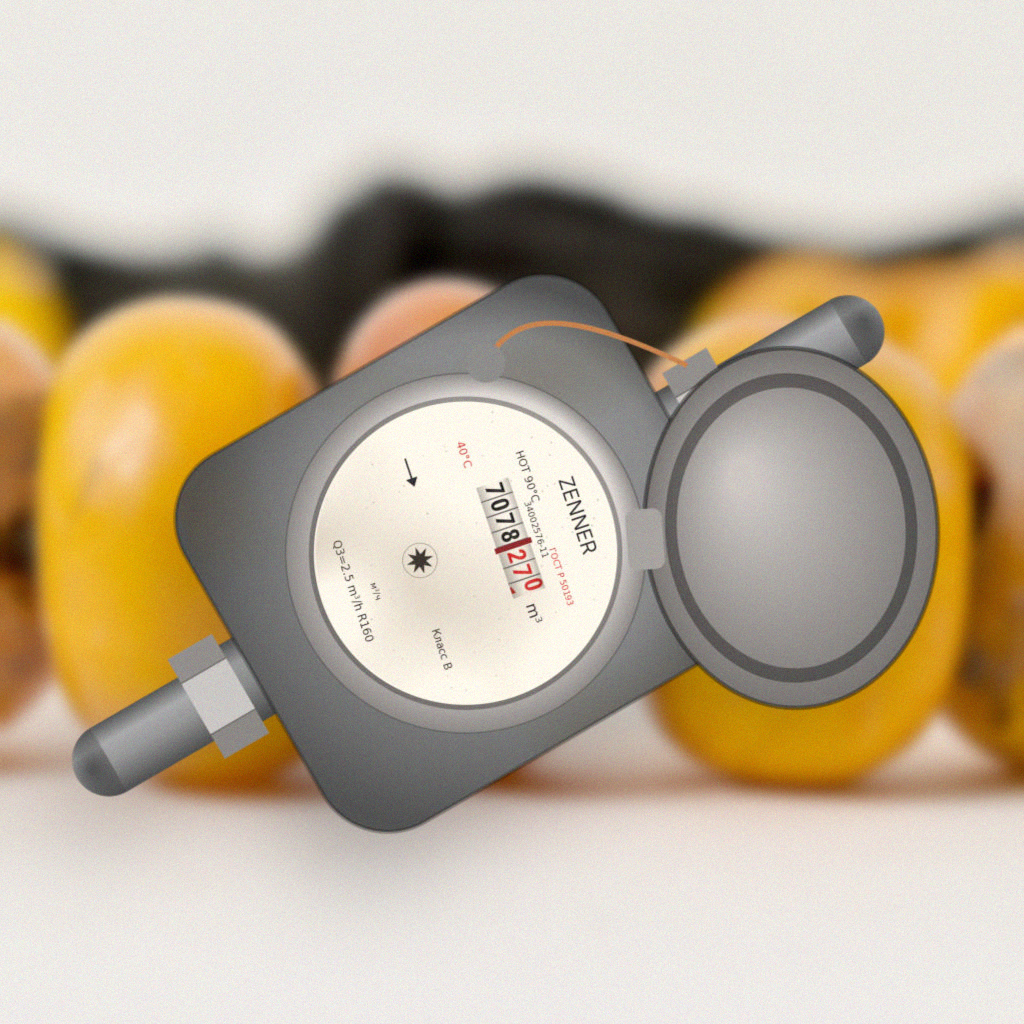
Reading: {"value": 7078.270, "unit": "m³"}
